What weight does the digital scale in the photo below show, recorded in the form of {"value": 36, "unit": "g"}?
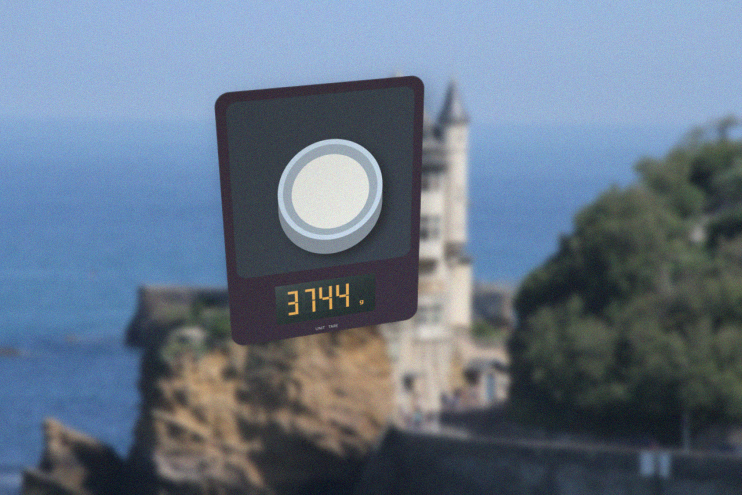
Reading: {"value": 3744, "unit": "g"}
